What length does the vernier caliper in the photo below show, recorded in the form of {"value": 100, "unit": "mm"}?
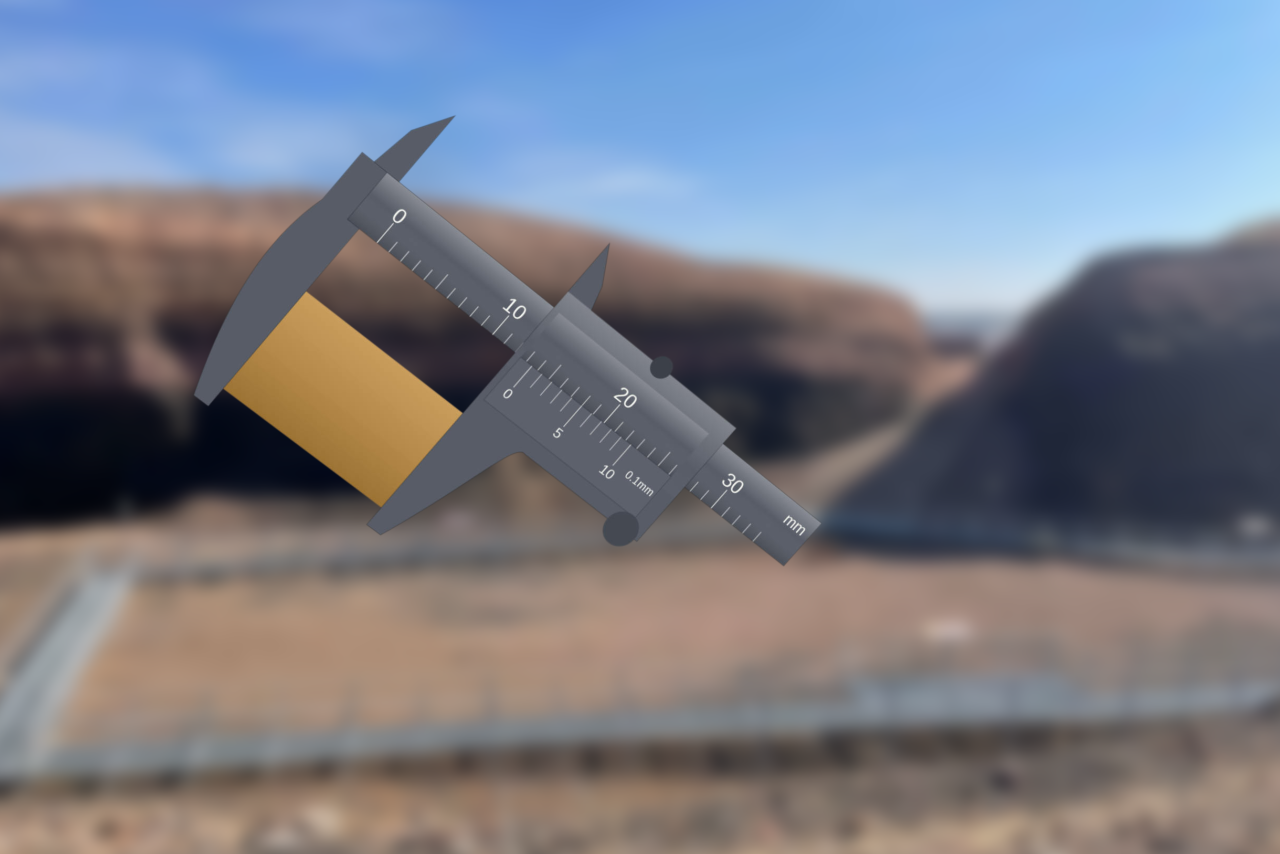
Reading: {"value": 13.5, "unit": "mm"}
